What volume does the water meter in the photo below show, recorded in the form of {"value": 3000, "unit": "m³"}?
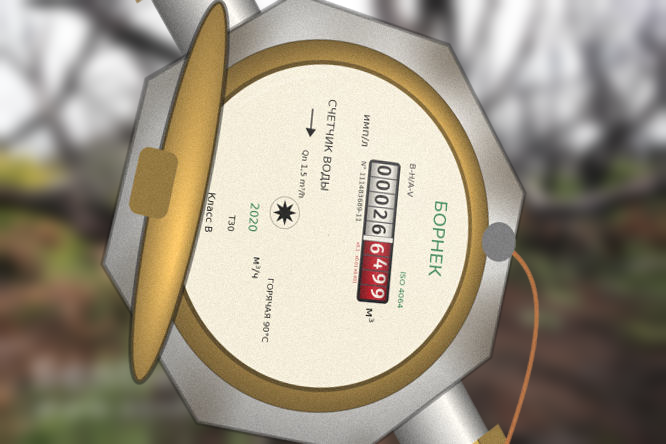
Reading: {"value": 26.6499, "unit": "m³"}
